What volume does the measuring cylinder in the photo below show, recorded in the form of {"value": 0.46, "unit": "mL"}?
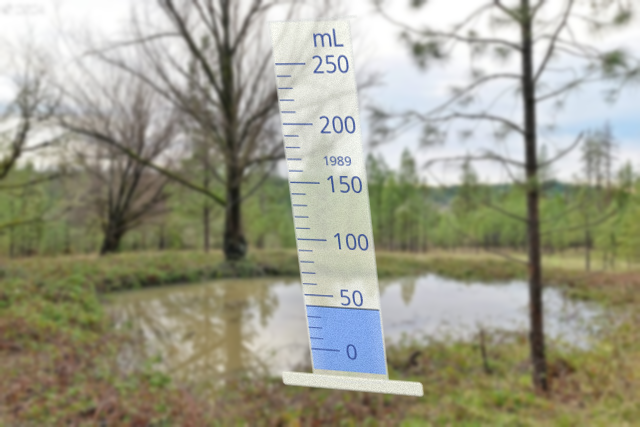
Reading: {"value": 40, "unit": "mL"}
